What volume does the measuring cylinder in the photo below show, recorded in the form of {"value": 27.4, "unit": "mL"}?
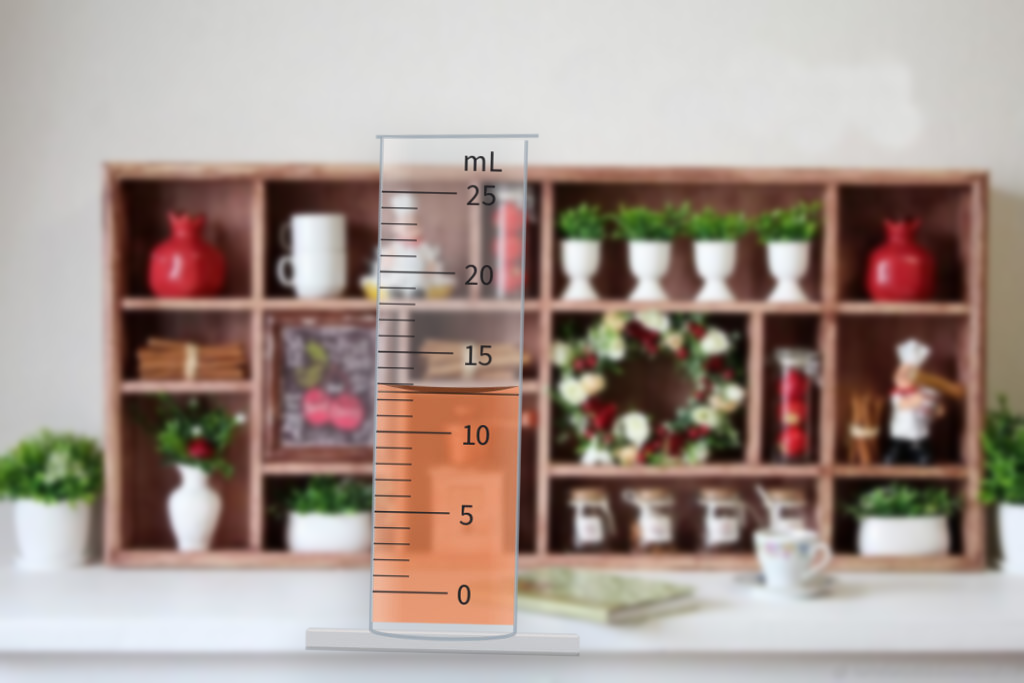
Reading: {"value": 12.5, "unit": "mL"}
